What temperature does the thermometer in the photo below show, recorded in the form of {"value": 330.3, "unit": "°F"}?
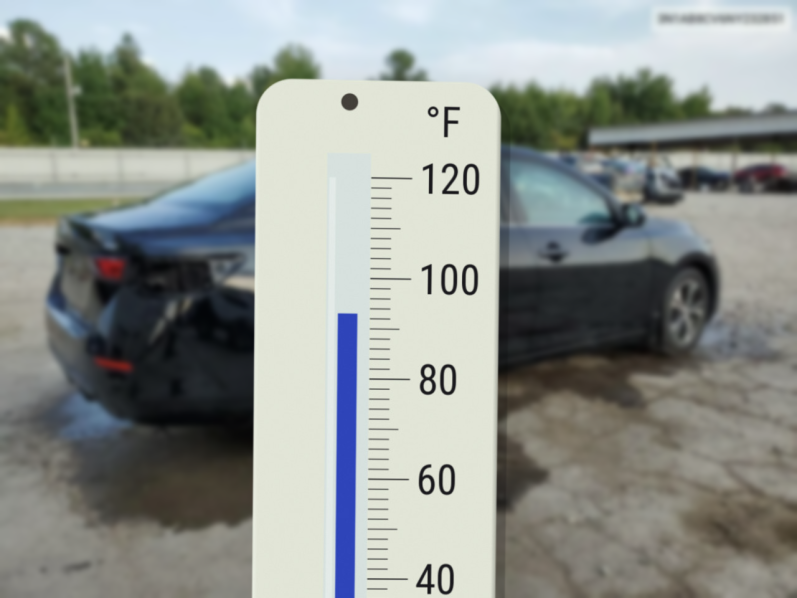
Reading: {"value": 93, "unit": "°F"}
